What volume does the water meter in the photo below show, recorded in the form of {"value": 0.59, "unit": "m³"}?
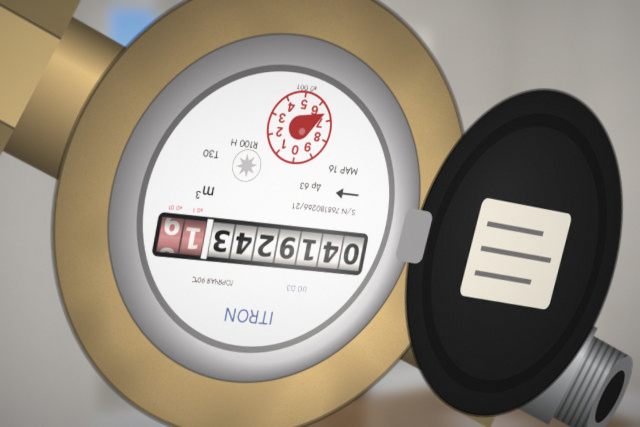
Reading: {"value": 419243.186, "unit": "m³"}
